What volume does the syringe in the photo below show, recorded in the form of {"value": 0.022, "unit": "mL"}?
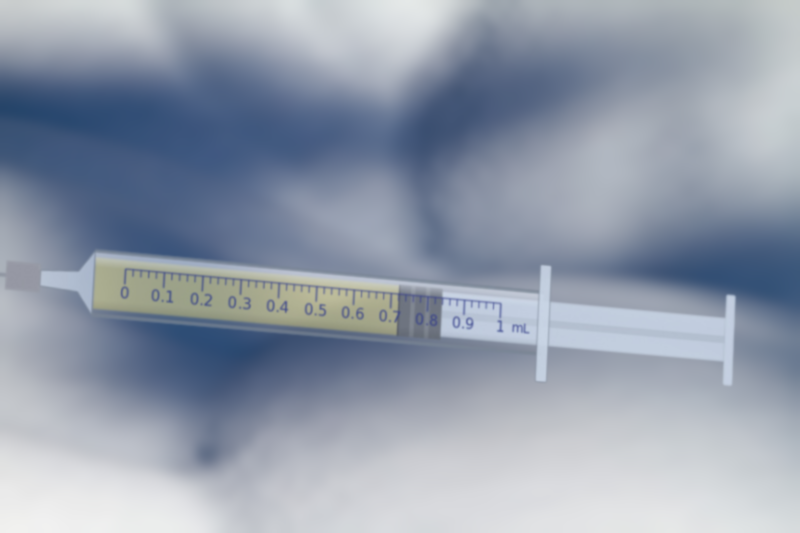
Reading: {"value": 0.72, "unit": "mL"}
